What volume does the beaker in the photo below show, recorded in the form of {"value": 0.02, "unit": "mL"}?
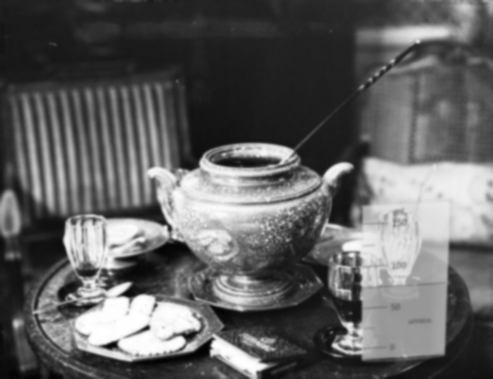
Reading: {"value": 75, "unit": "mL"}
